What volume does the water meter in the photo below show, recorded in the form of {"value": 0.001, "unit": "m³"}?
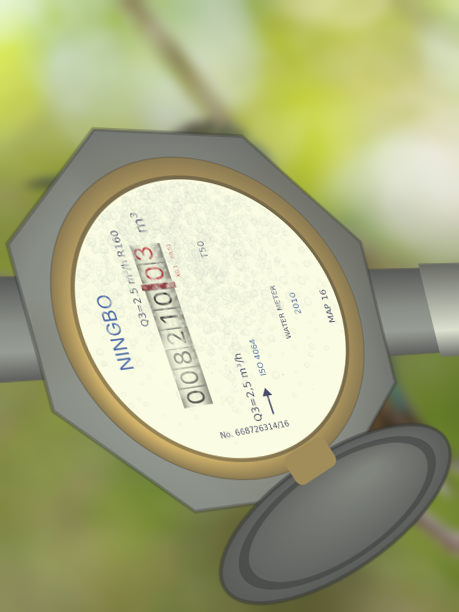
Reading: {"value": 8210.03, "unit": "m³"}
